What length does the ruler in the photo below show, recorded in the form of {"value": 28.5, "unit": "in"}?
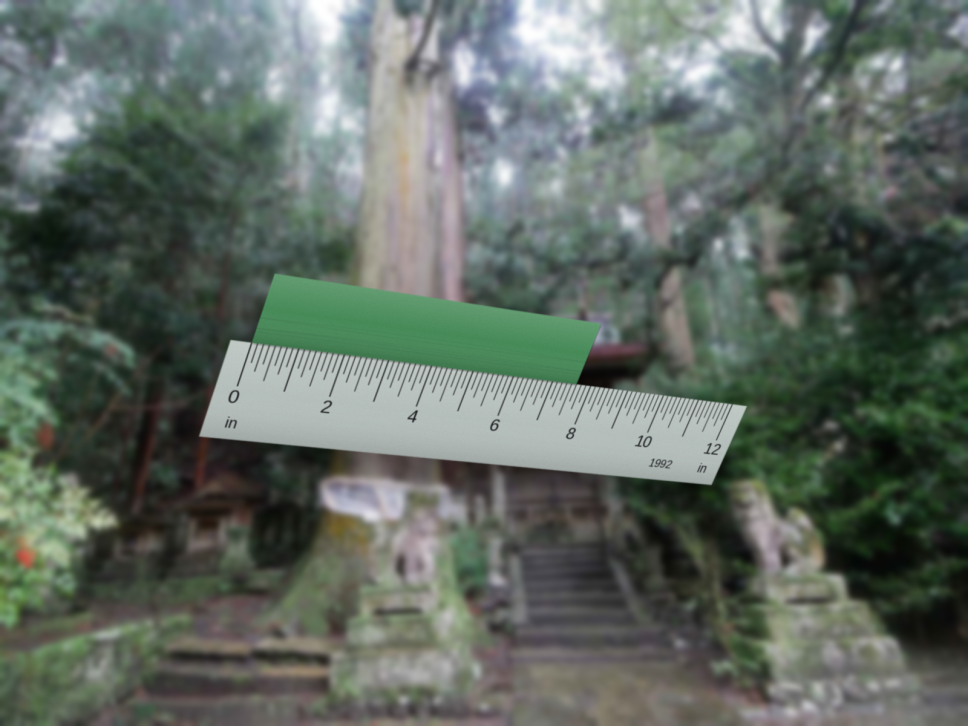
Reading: {"value": 7.625, "unit": "in"}
